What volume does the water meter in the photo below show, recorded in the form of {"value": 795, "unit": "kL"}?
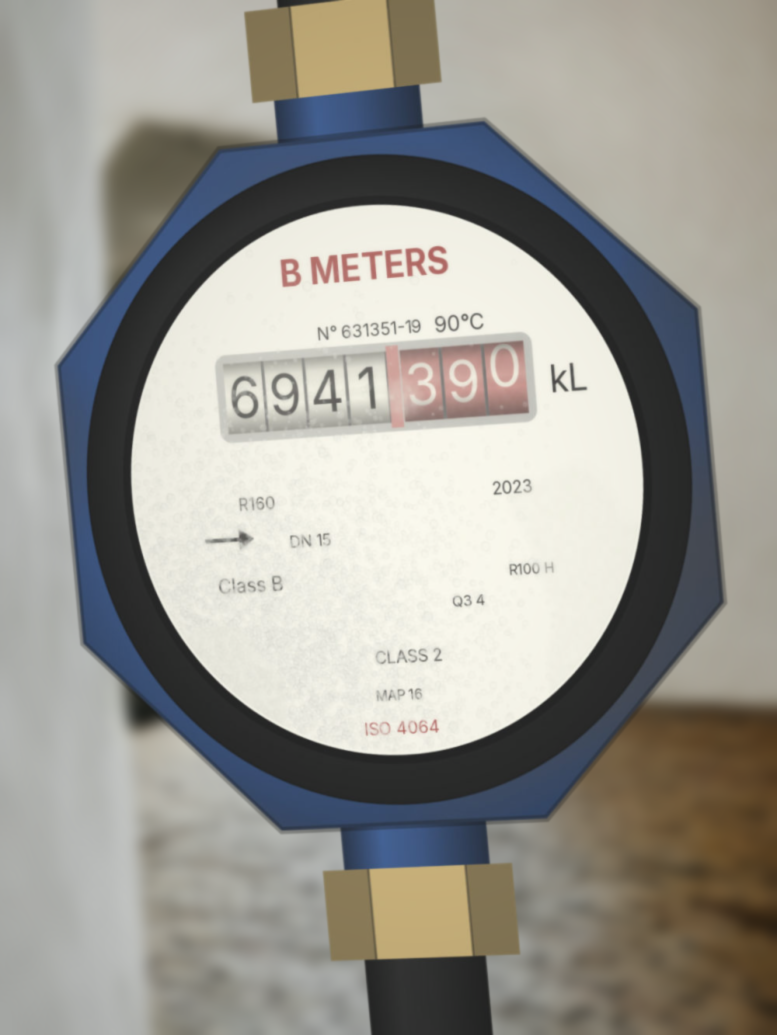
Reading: {"value": 6941.390, "unit": "kL"}
